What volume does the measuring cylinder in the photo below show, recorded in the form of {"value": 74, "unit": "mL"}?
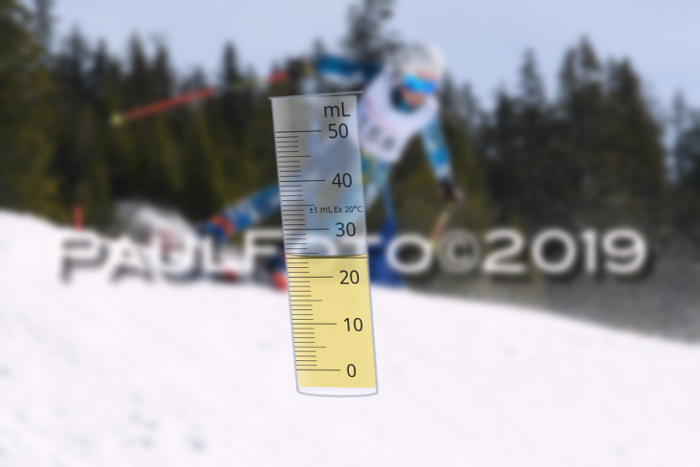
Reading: {"value": 24, "unit": "mL"}
